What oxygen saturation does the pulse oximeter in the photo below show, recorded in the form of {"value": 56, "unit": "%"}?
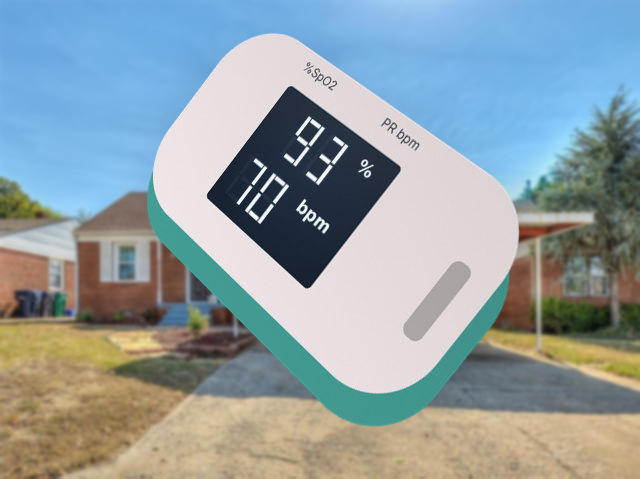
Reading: {"value": 93, "unit": "%"}
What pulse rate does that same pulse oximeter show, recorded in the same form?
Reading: {"value": 70, "unit": "bpm"}
